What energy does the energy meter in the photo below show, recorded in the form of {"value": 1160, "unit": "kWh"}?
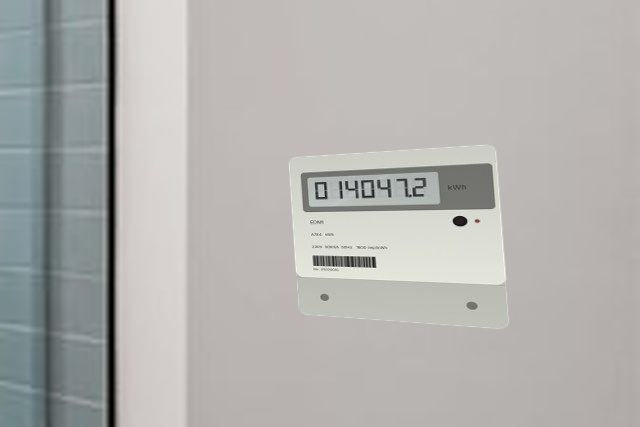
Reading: {"value": 14047.2, "unit": "kWh"}
